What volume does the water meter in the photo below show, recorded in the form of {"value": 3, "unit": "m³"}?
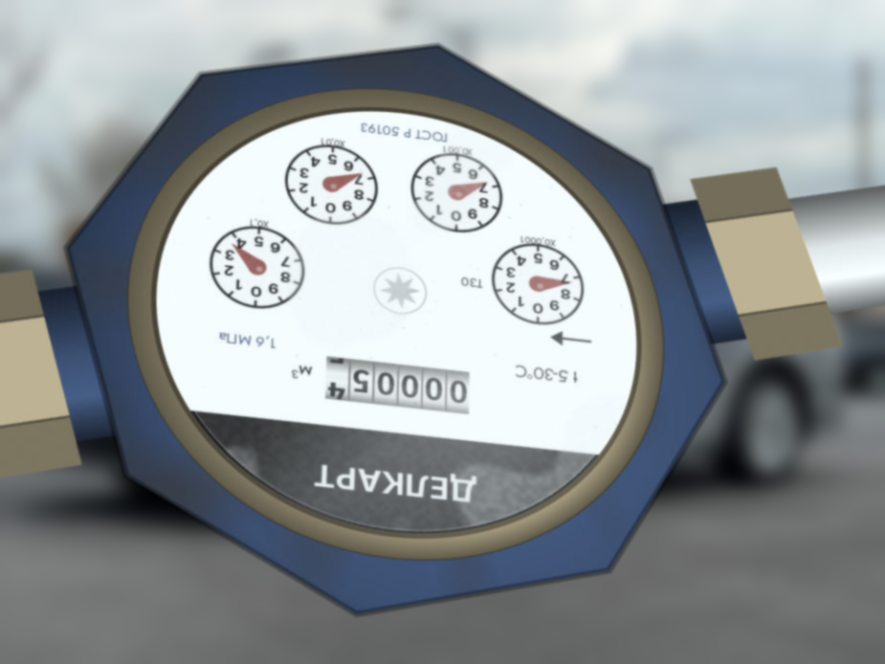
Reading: {"value": 54.3667, "unit": "m³"}
